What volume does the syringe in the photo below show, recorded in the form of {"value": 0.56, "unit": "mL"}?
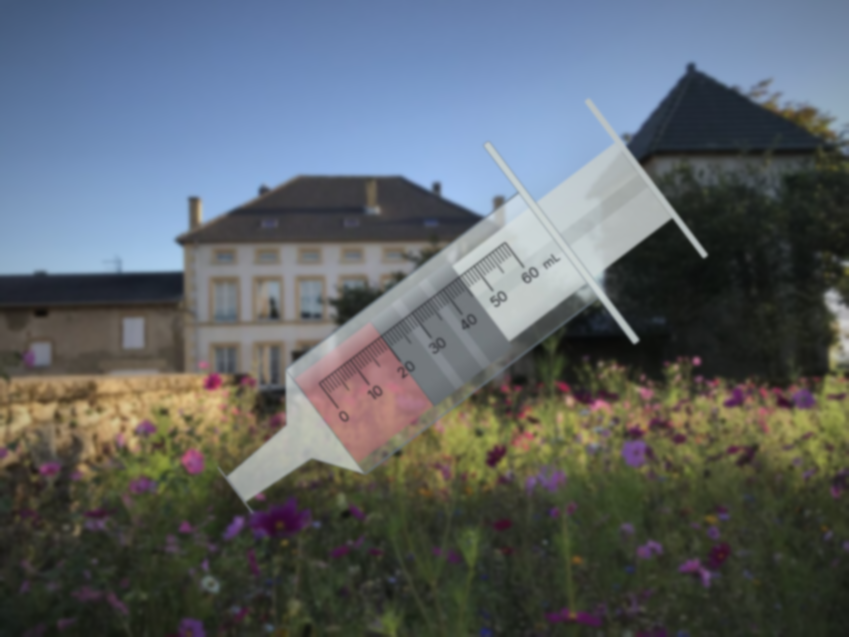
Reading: {"value": 20, "unit": "mL"}
